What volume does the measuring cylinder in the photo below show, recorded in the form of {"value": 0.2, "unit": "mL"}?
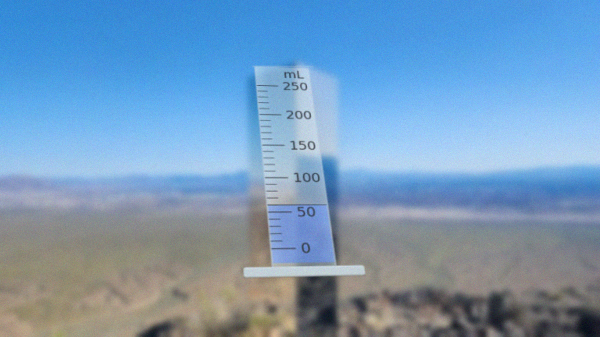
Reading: {"value": 60, "unit": "mL"}
